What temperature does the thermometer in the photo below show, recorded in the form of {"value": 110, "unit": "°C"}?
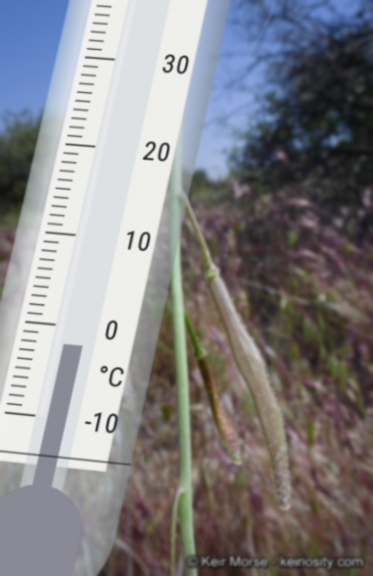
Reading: {"value": -2, "unit": "°C"}
